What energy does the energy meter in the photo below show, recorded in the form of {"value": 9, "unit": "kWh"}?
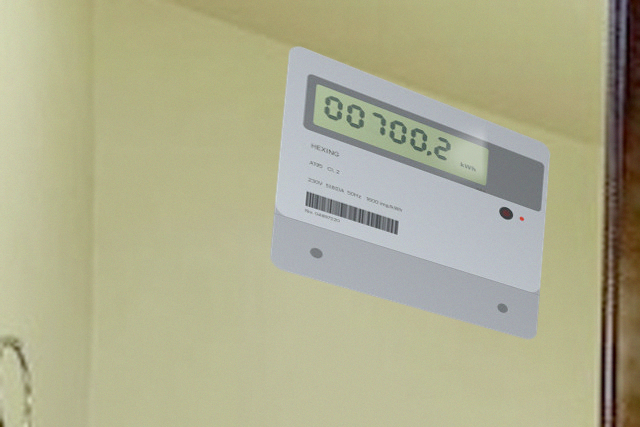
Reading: {"value": 700.2, "unit": "kWh"}
